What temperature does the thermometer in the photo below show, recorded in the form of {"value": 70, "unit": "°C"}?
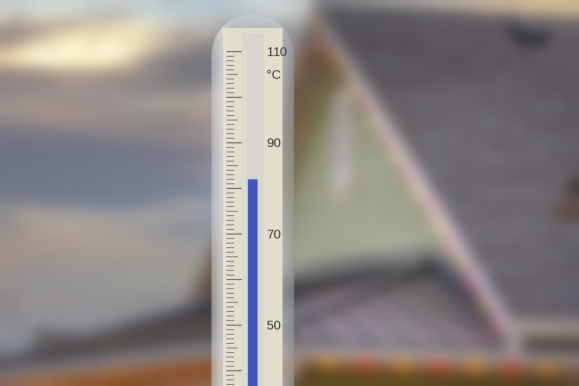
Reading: {"value": 82, "unit": "°C"}
